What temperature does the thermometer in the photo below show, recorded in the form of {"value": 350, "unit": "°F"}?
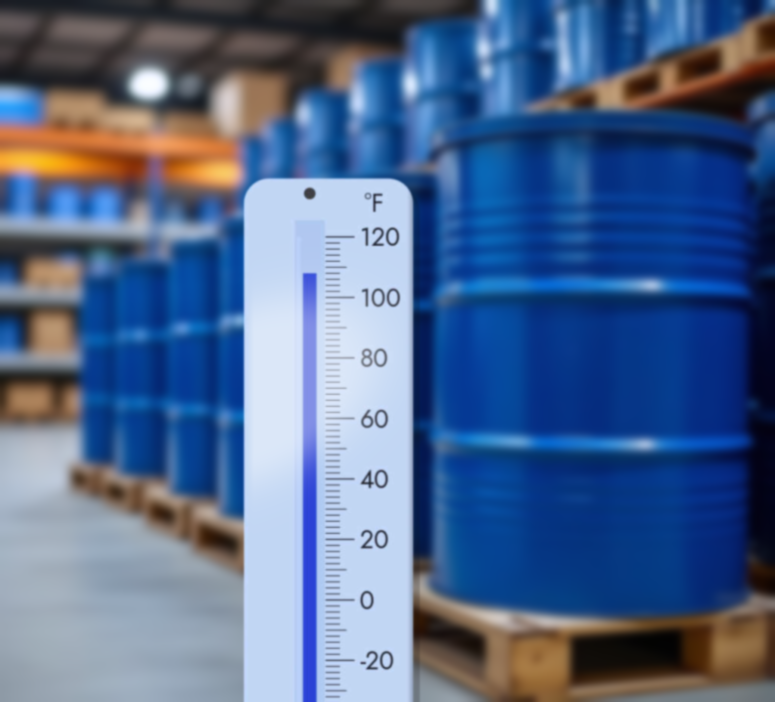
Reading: {"value": 108, "unit": "°F"}
